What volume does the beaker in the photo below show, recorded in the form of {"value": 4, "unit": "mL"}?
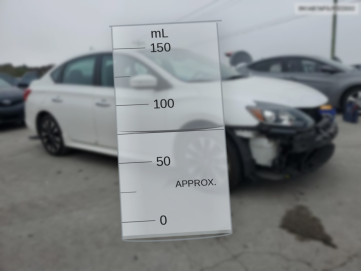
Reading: {"value": 75, "unit": "mL"}
